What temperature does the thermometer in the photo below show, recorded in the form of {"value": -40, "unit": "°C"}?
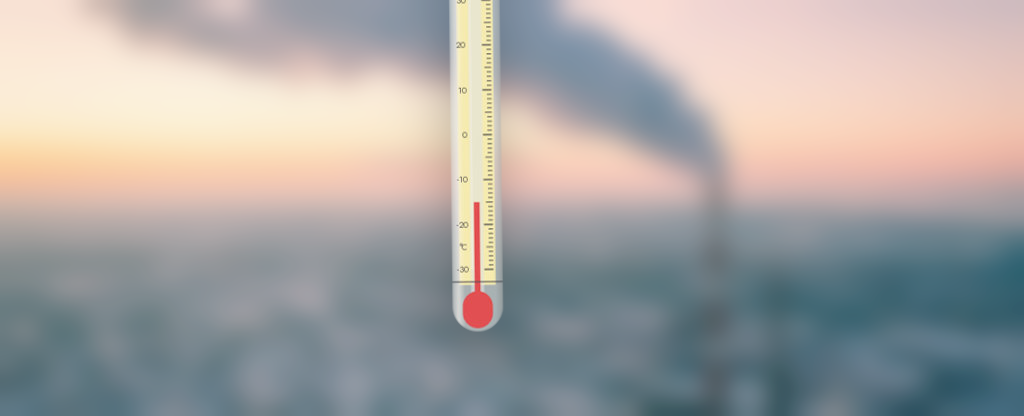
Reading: {"value": -15, "unit": "°C"}
